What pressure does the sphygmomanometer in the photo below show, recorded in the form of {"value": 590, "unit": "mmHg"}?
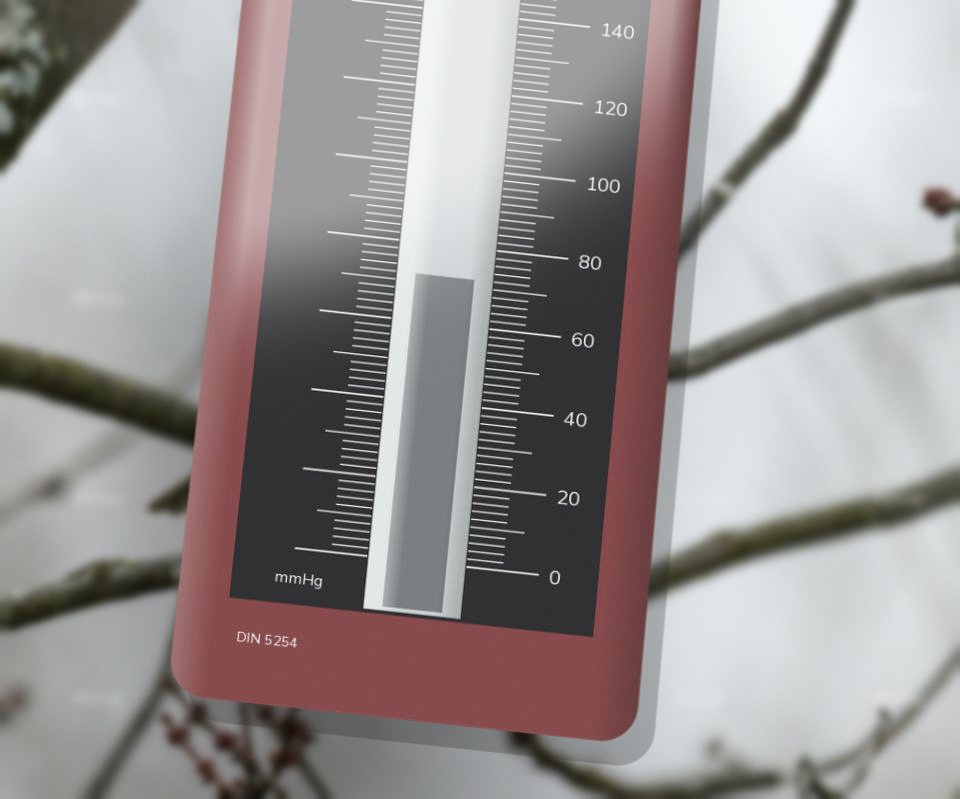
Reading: {"value": 72, "unit": "mmHg"}
